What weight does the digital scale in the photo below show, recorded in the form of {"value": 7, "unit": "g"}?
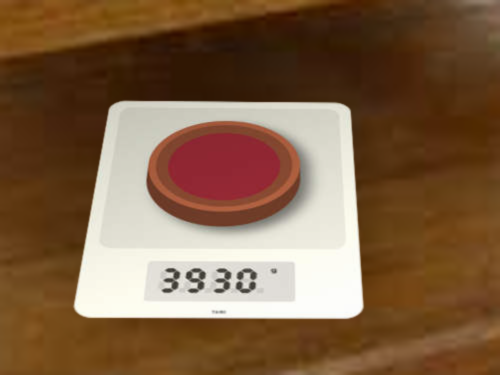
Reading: {"value": 3930, "unit": "g"}
